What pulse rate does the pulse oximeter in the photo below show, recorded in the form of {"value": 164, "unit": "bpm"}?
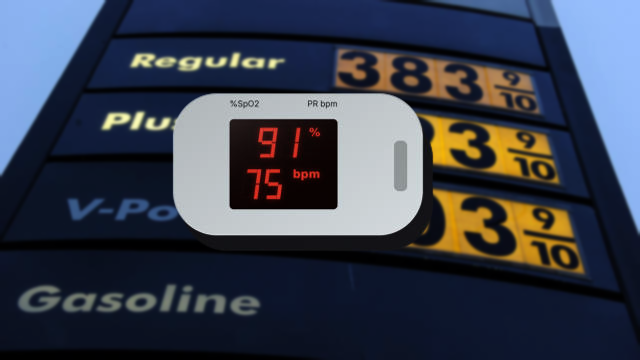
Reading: {"value": 75, "unit": "bpm"}
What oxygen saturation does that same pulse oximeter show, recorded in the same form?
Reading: {"value": 91, "unit": "%"}
